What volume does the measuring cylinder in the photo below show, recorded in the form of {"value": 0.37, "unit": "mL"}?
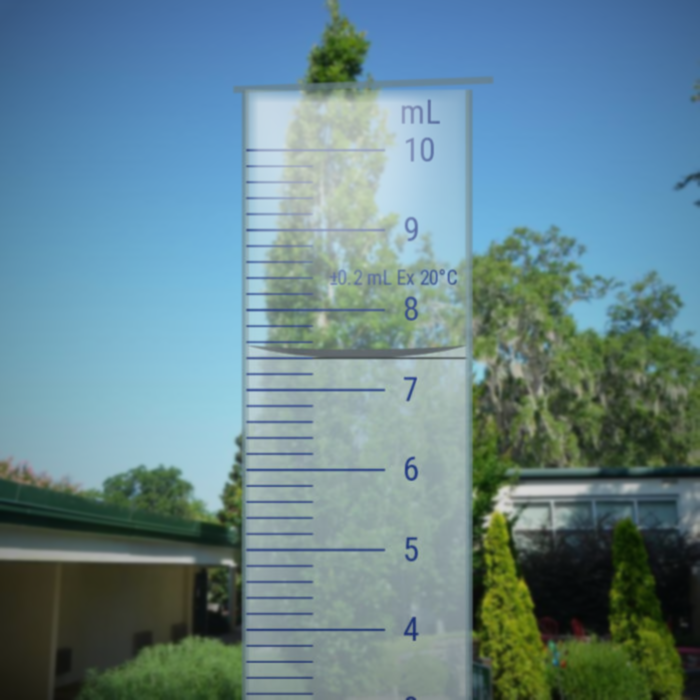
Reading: {"value": 7.4, "unit": "mL"}
